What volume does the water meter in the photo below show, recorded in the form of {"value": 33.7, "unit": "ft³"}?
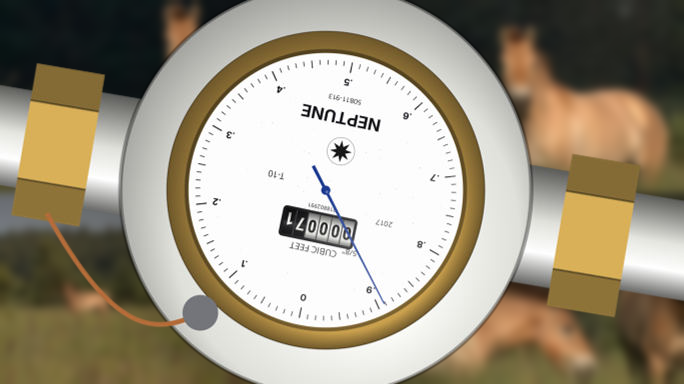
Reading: {"value": 70.89, "unit": "ft³"}
